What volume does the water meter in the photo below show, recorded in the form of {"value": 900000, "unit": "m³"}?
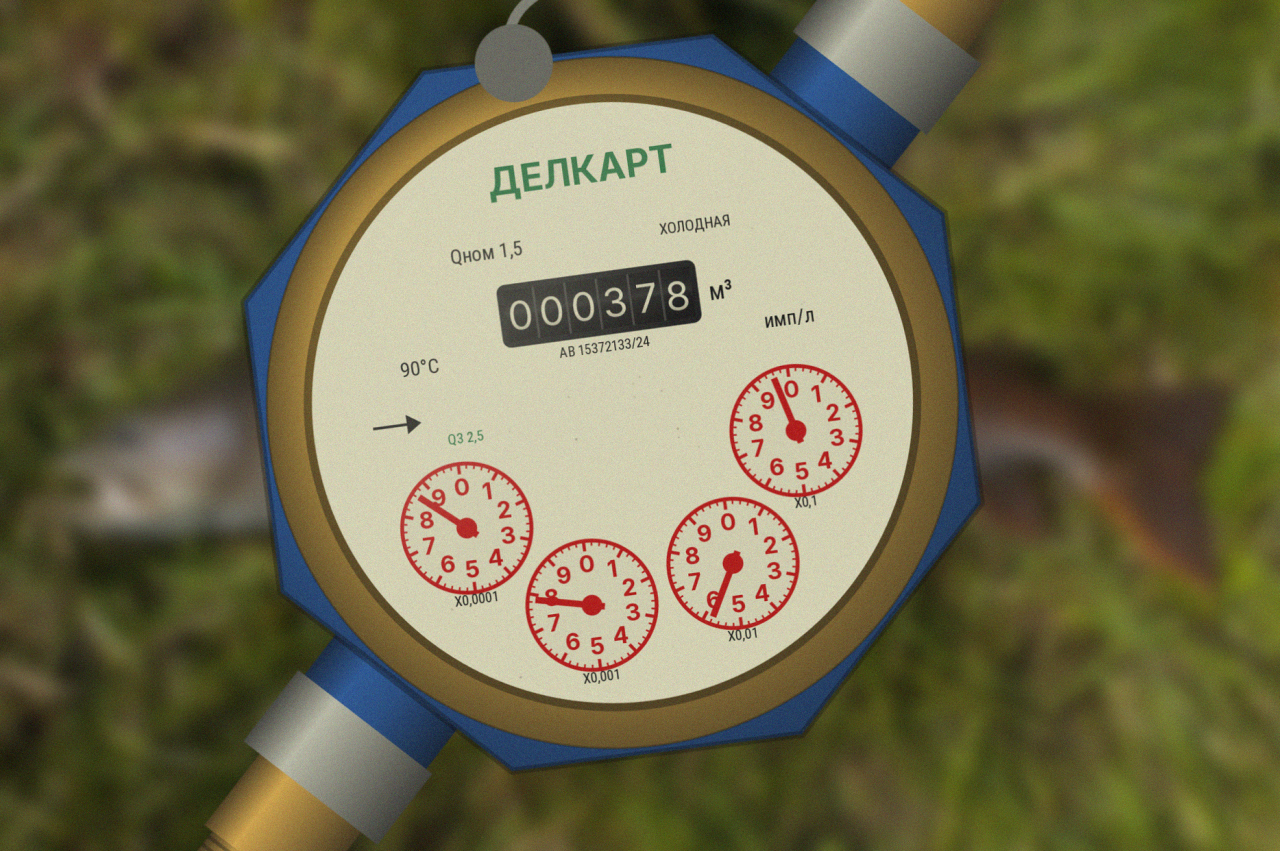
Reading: {"value": 377.9578, "unit": "m³"}
